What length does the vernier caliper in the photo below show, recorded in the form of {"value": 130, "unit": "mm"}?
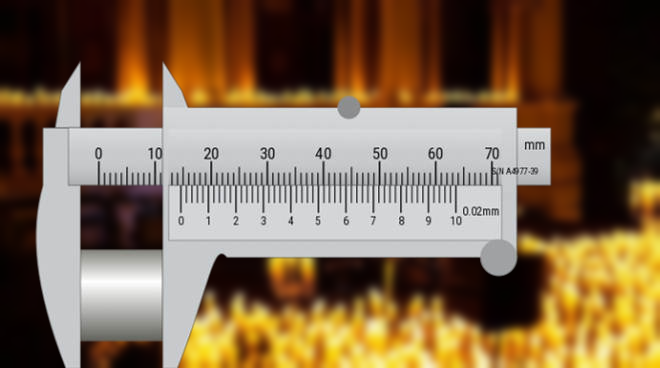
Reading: {"value": 14.6, "unit": "mm"}
